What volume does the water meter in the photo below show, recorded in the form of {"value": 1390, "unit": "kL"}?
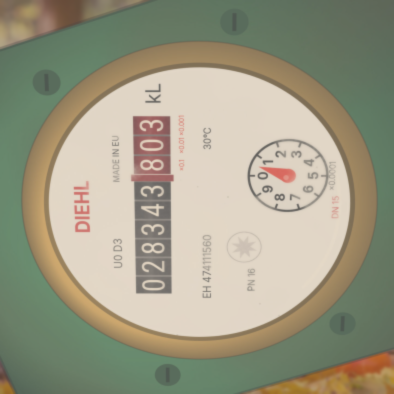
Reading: {"value": 28343.8030, "unit": "kL"}
